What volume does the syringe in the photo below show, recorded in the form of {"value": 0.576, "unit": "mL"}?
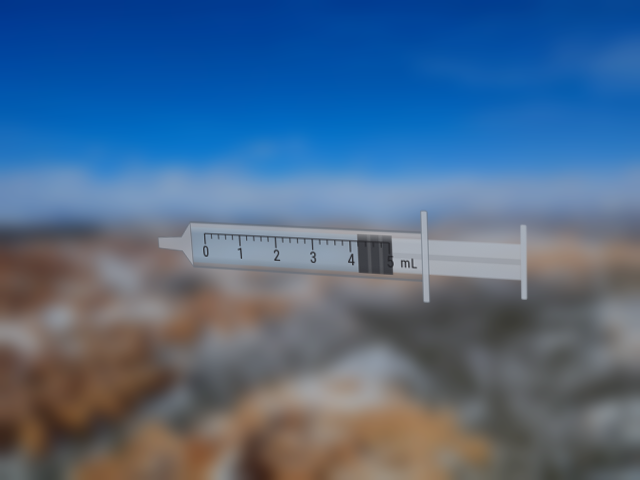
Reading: {"value": 4.2, "unit": "mL"}
